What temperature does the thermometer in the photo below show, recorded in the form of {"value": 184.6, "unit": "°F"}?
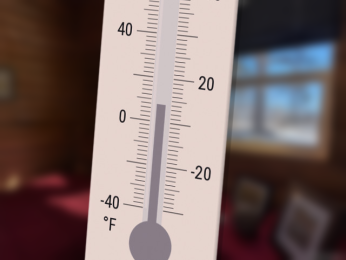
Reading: {"value": 8, "unit": "°F"}
